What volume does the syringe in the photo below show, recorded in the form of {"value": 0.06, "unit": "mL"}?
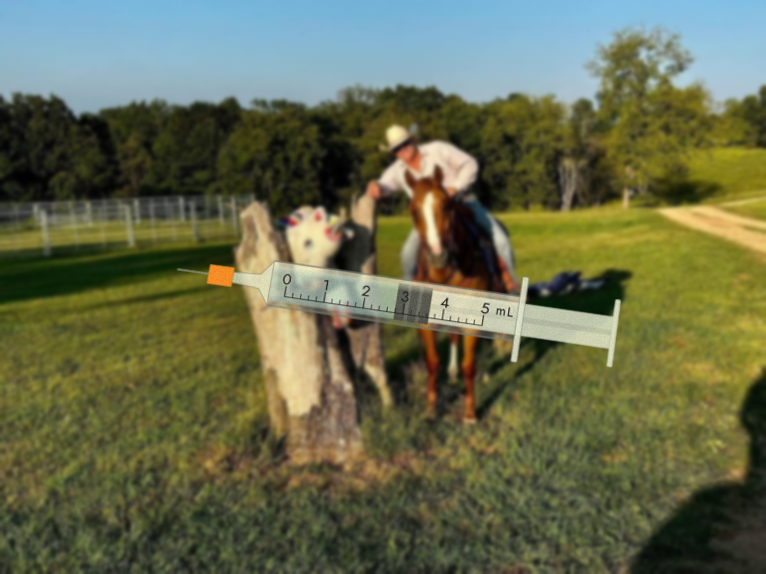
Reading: {"value": 2.8, "unit": "mL"}
